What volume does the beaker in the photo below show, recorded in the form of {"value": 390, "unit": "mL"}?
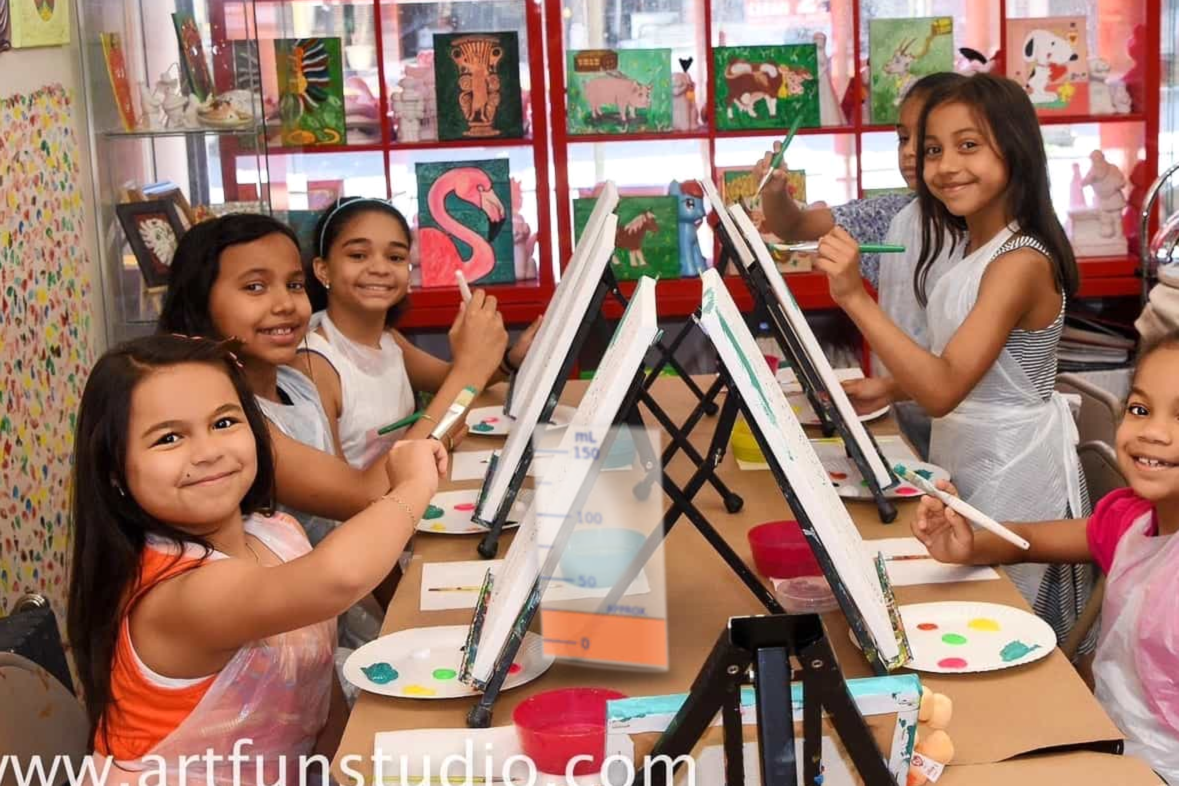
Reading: {"value": 25, "unit": "mL"}
